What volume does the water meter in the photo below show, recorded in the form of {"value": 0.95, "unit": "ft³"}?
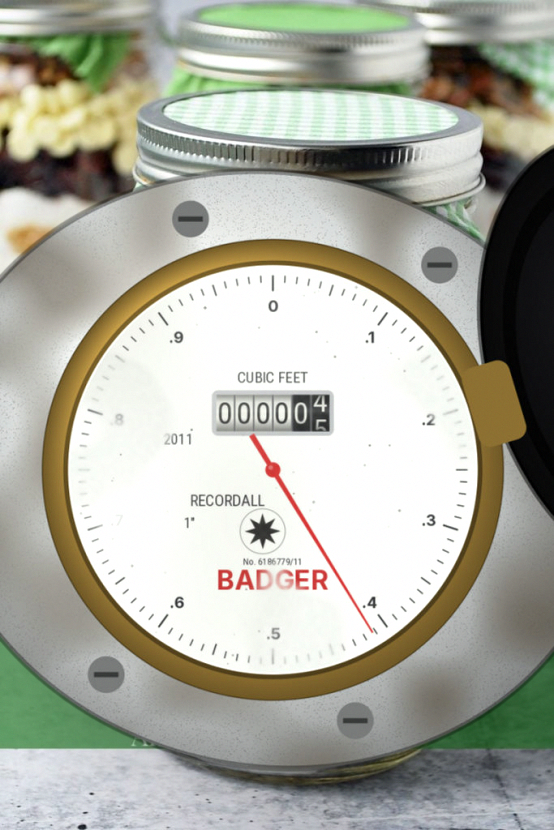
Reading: {"value": 4.41, "unit": "ft³"}
